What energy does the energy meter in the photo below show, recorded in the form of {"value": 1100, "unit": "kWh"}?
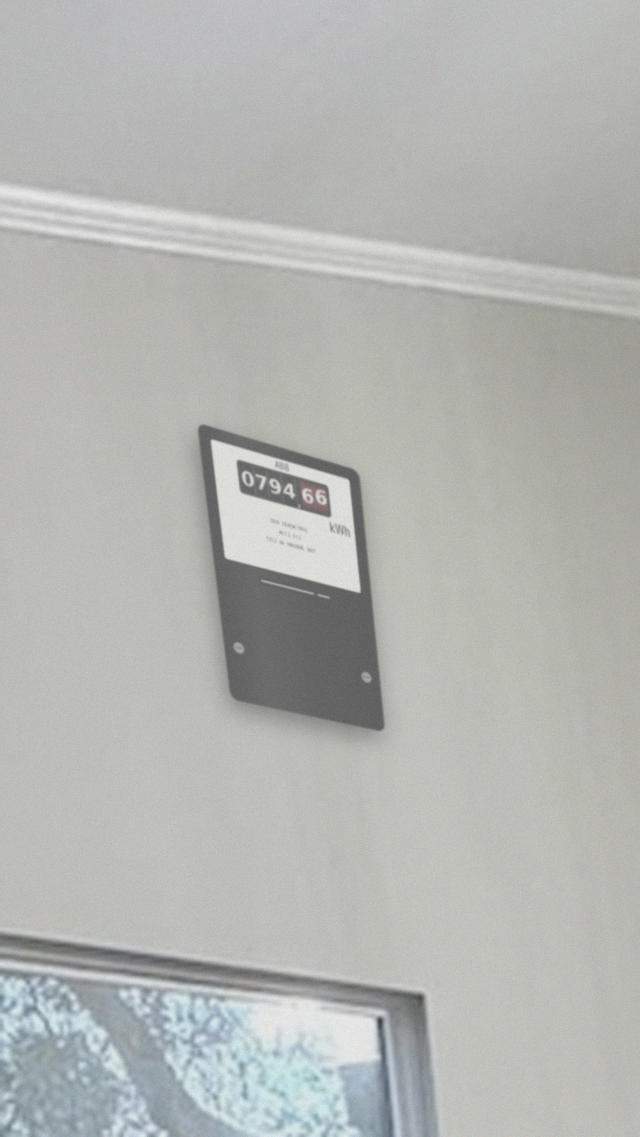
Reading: {"value": 794.66, "unit": "kWh"}
